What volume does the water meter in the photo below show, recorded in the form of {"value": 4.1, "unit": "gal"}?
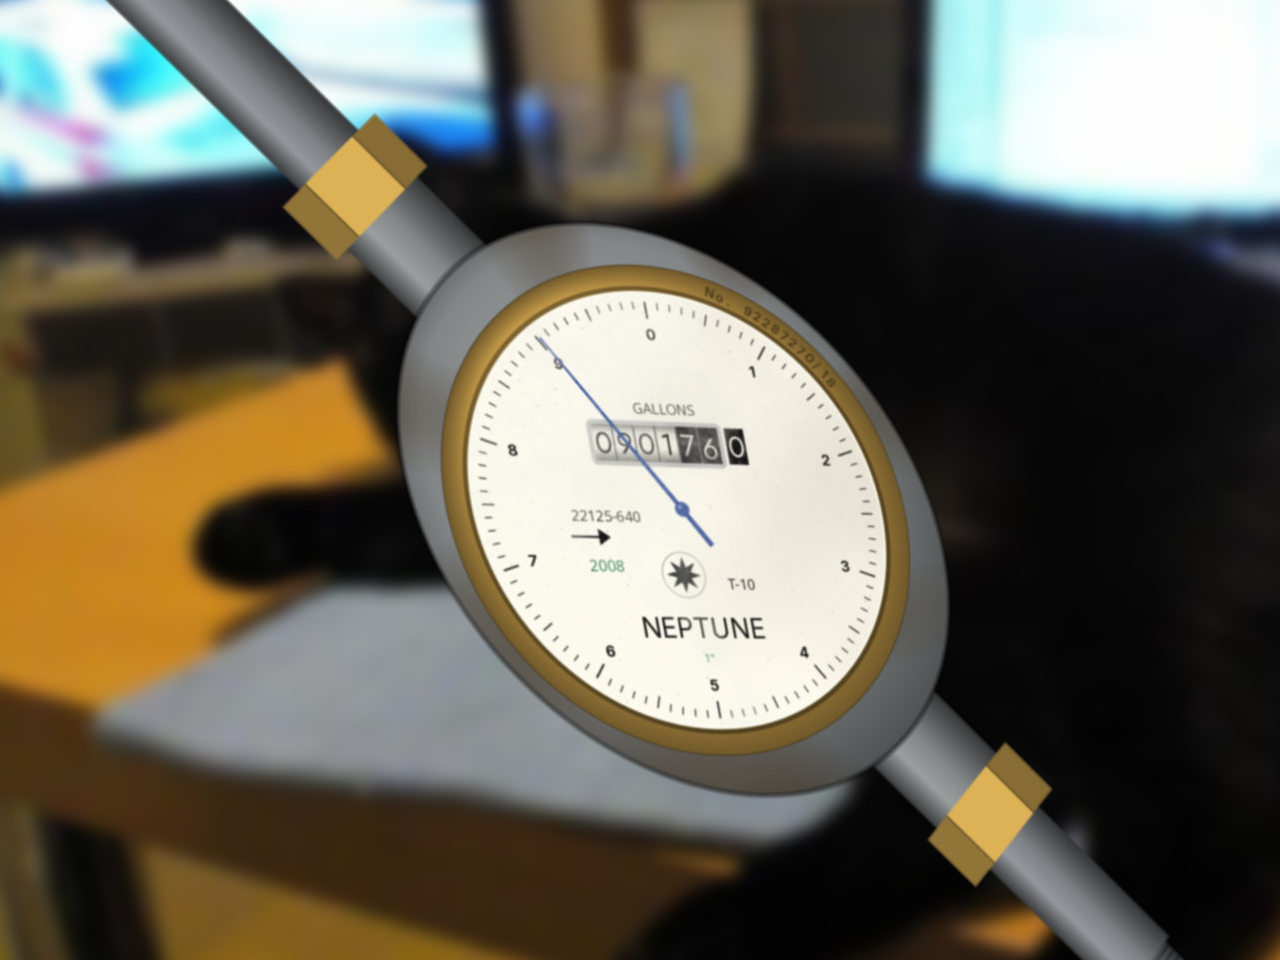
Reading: {"value": 901759.0, "unit": "gal"}
